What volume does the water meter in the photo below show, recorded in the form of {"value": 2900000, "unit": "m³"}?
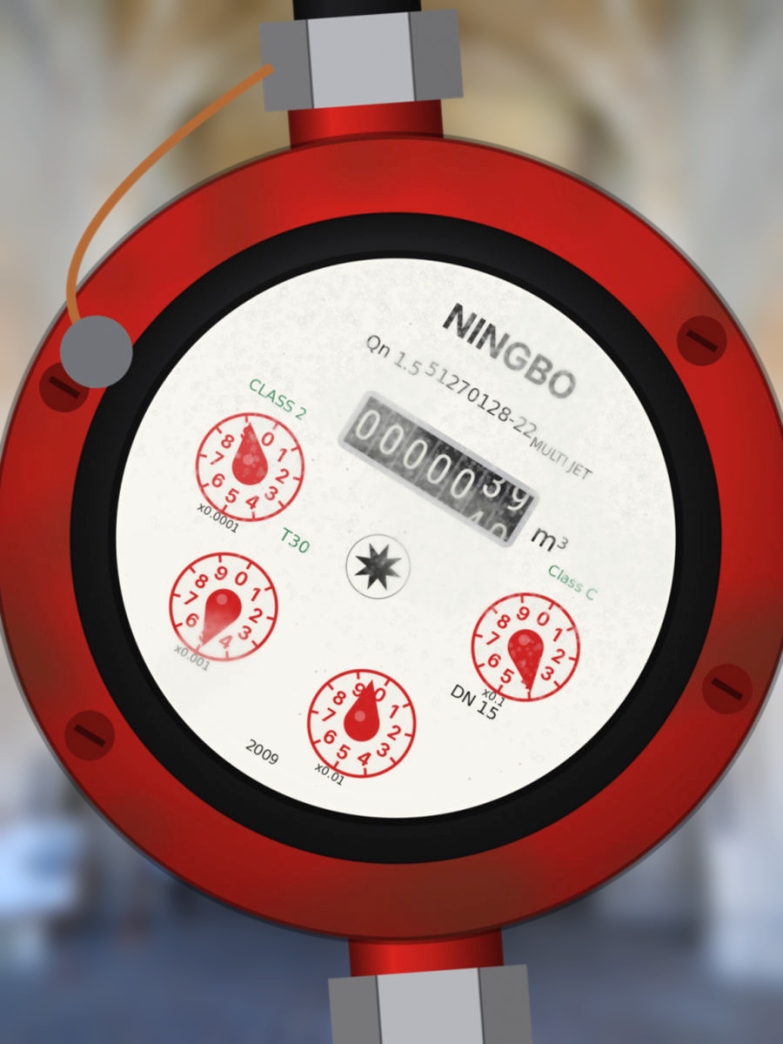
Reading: {"value": 39.3949, "unit": "m³"}
